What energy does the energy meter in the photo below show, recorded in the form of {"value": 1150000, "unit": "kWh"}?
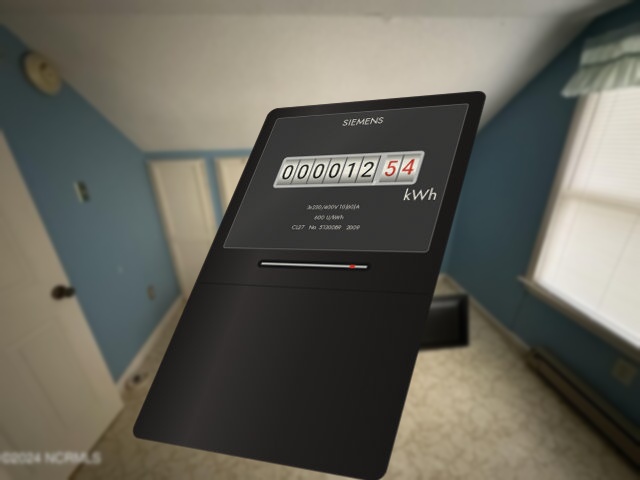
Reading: {"value": 12.54, "unit": "kWh"}
